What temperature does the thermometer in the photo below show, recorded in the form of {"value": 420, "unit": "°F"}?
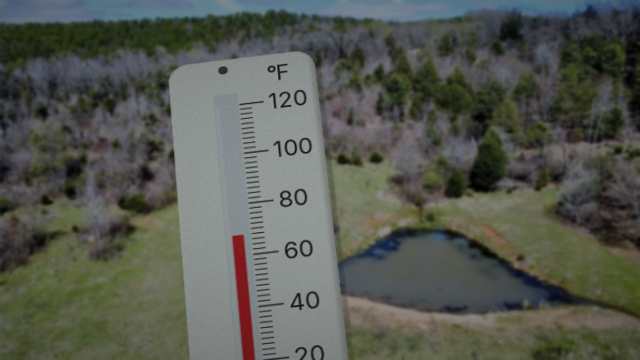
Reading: {"value": 68, "unit": "°F"}
